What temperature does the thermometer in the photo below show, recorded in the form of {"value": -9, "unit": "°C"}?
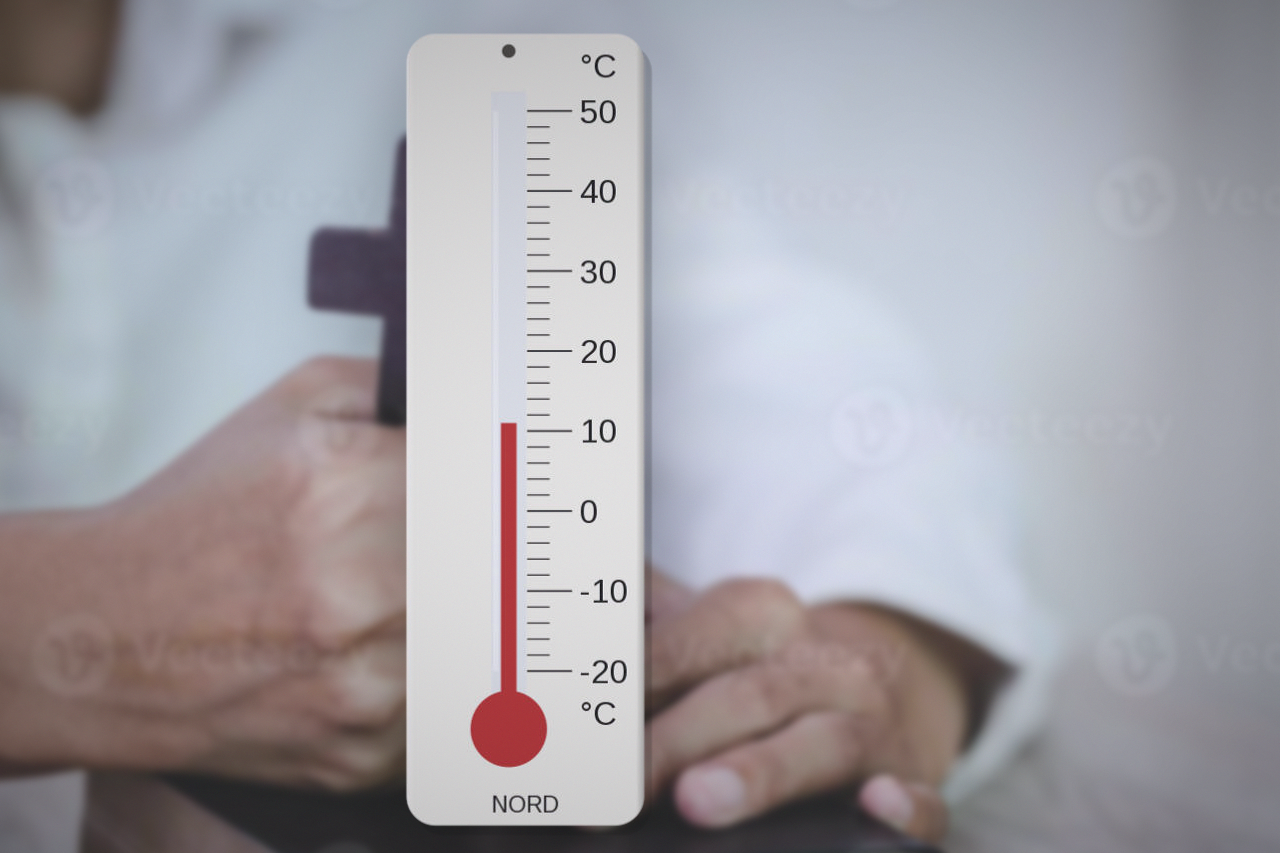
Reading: {"value": 11, "unit": "°C"}
